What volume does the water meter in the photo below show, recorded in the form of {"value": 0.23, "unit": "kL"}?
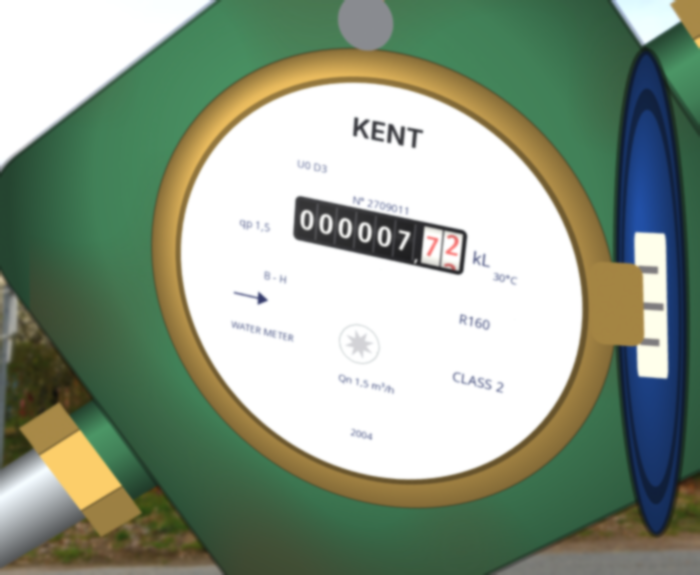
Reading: {"value": 7.72, "unit": "kL"}
